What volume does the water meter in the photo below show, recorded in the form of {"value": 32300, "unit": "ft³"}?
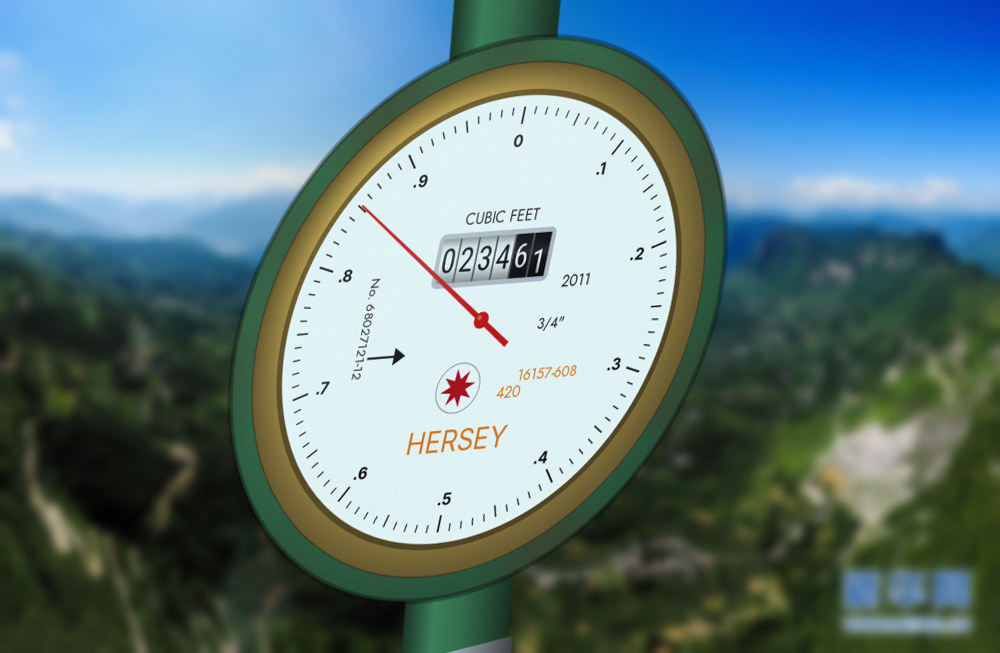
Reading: {"value": 23460.85, "unit": "ft³"}
